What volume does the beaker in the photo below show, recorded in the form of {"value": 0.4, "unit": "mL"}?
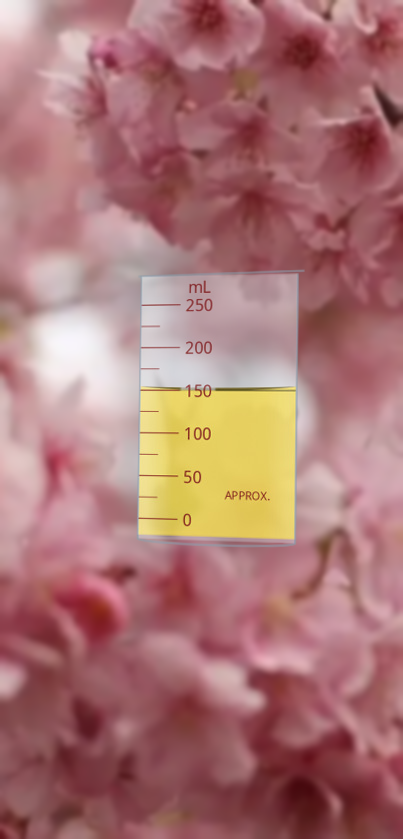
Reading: {"value": 150, "unit": "mL"}
